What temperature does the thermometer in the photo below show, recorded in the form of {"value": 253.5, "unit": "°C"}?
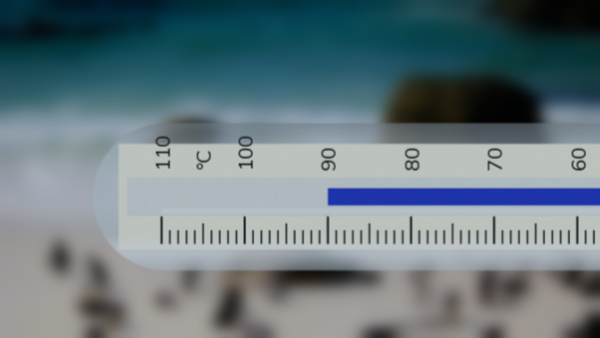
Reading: {"value": 90, "unit": "°C"}
